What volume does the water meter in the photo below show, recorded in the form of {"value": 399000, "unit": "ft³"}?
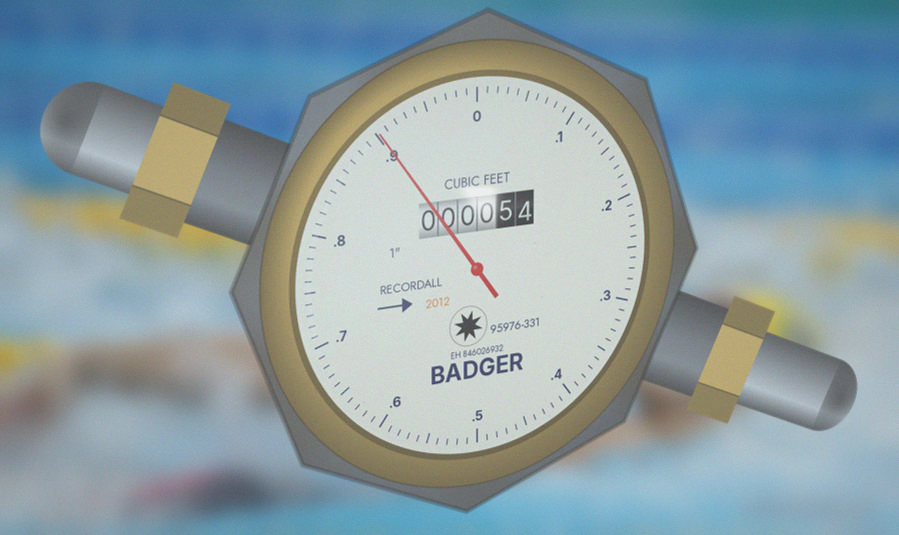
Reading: {"value": 53.90, "unit": "ft³"}
